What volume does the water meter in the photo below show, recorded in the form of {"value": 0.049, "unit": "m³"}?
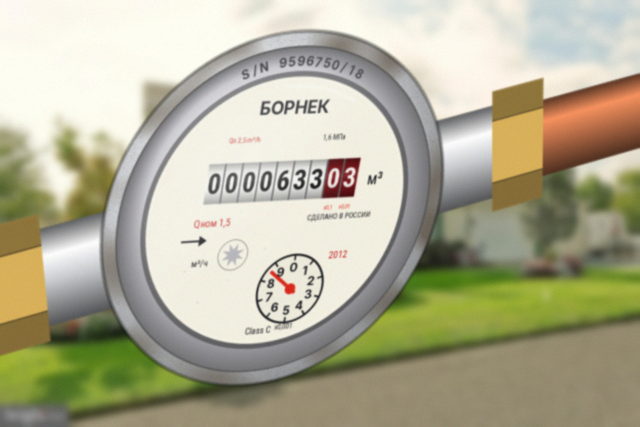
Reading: {"value": 633.038, "unit": "m³"}
